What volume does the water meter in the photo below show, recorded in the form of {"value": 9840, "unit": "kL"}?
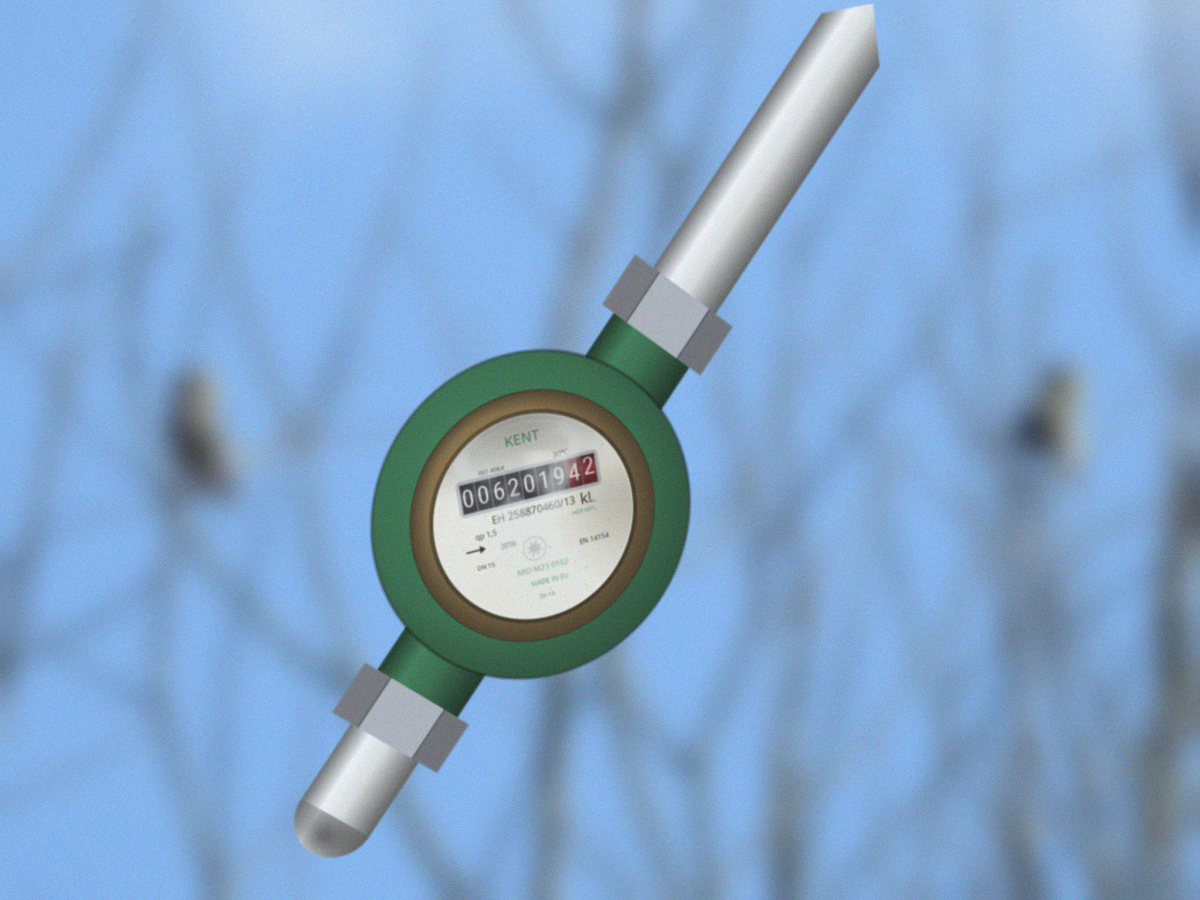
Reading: {"value": 62019.42, "unit": "kL"}
